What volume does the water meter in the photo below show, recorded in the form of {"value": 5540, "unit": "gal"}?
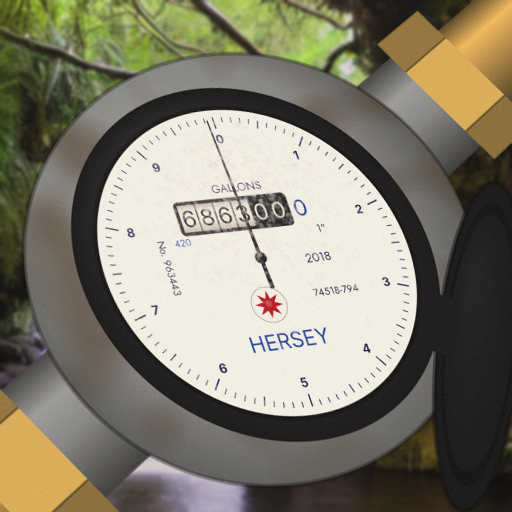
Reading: {"value": 6862999.9, "unit": "gal"}
